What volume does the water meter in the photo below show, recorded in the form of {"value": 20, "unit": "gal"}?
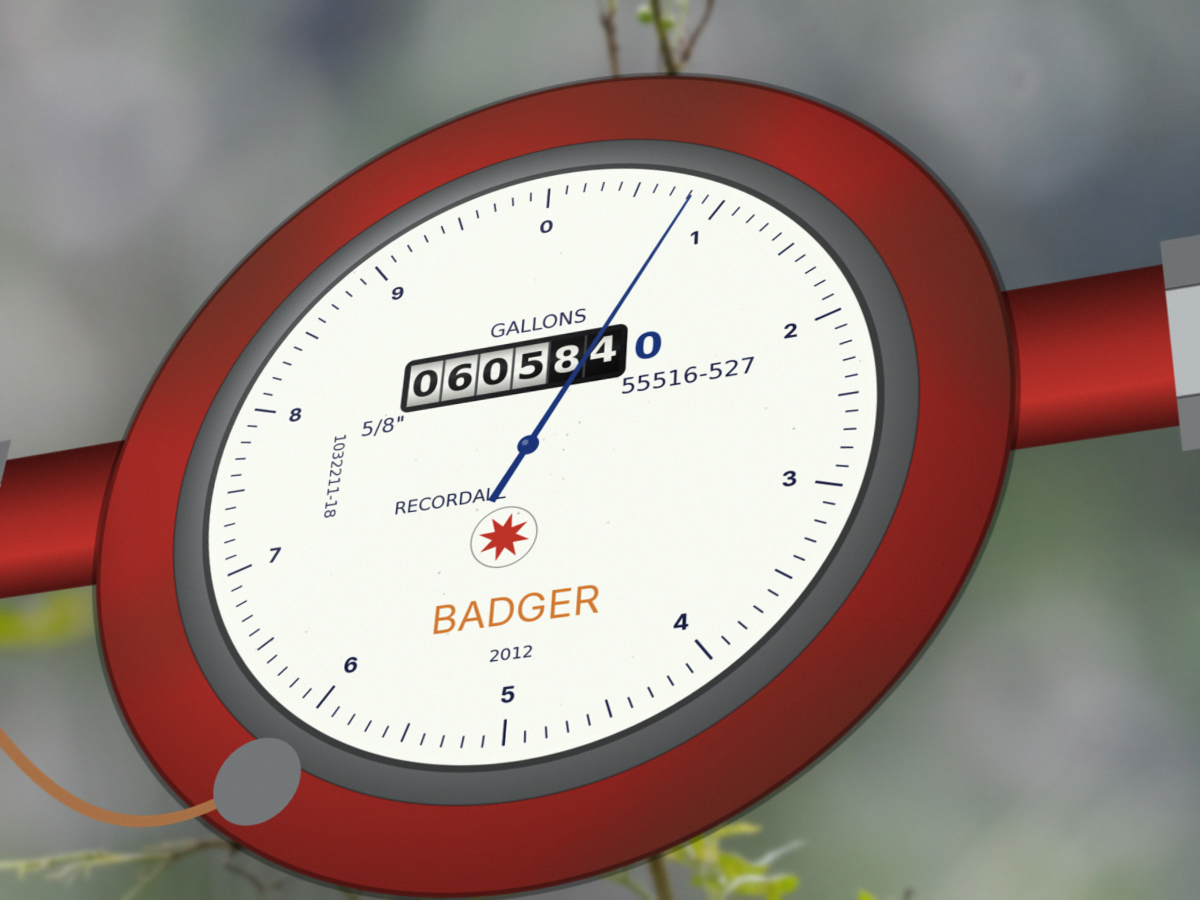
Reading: {"value": 605840.8, "unit": "gal"}
